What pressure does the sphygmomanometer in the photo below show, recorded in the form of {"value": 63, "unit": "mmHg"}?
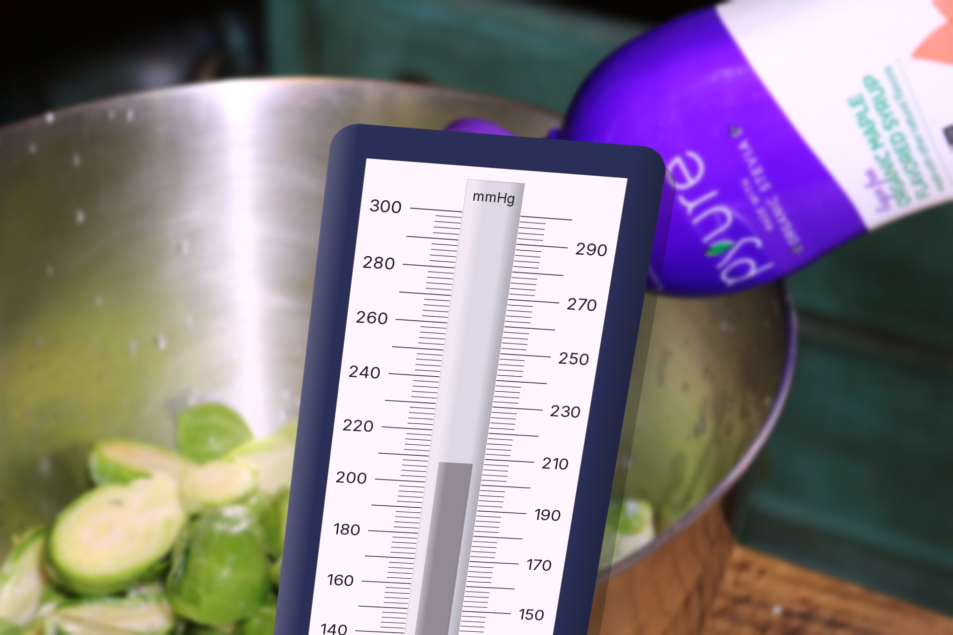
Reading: {"value": 208, "unit": "mmHg"}
